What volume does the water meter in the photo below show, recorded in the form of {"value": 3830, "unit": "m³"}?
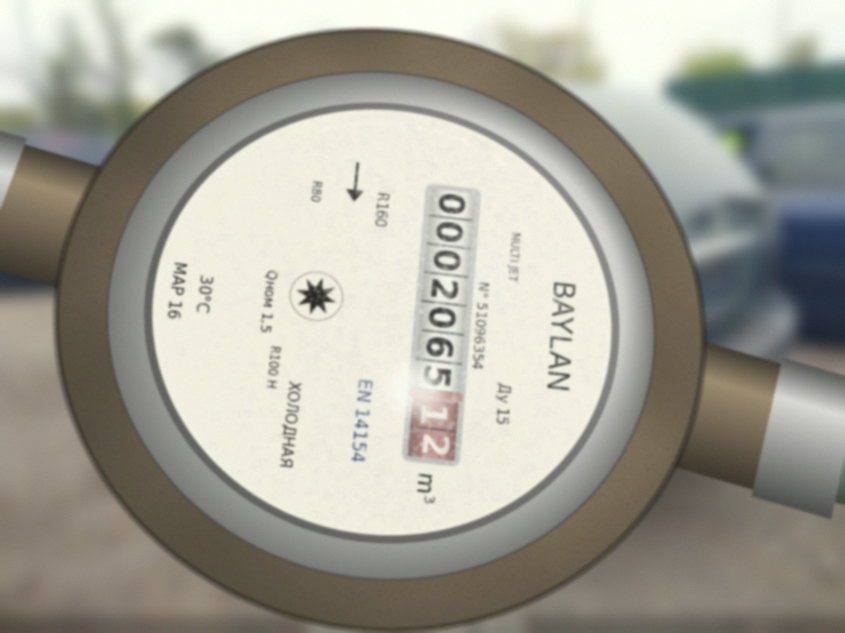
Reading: {"value": 2065.12, "unit": "m³"}
